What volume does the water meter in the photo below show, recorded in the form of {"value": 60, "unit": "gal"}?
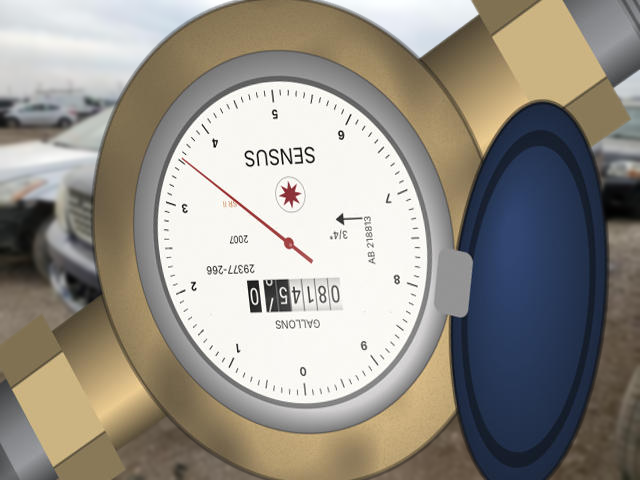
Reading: {"value": 814573.5, "unit": "gal"}
